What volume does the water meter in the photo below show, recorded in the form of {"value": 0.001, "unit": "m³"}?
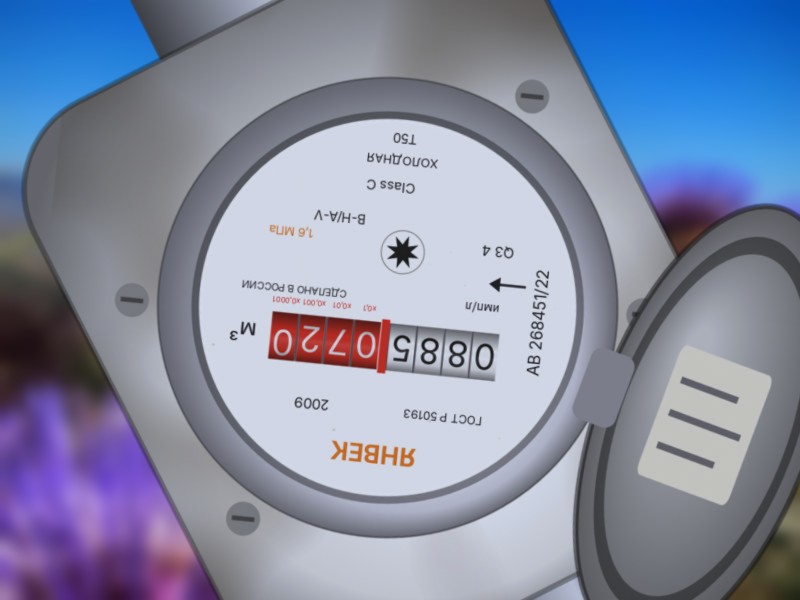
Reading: {"value": 885.0720, "unit": "m³"}
